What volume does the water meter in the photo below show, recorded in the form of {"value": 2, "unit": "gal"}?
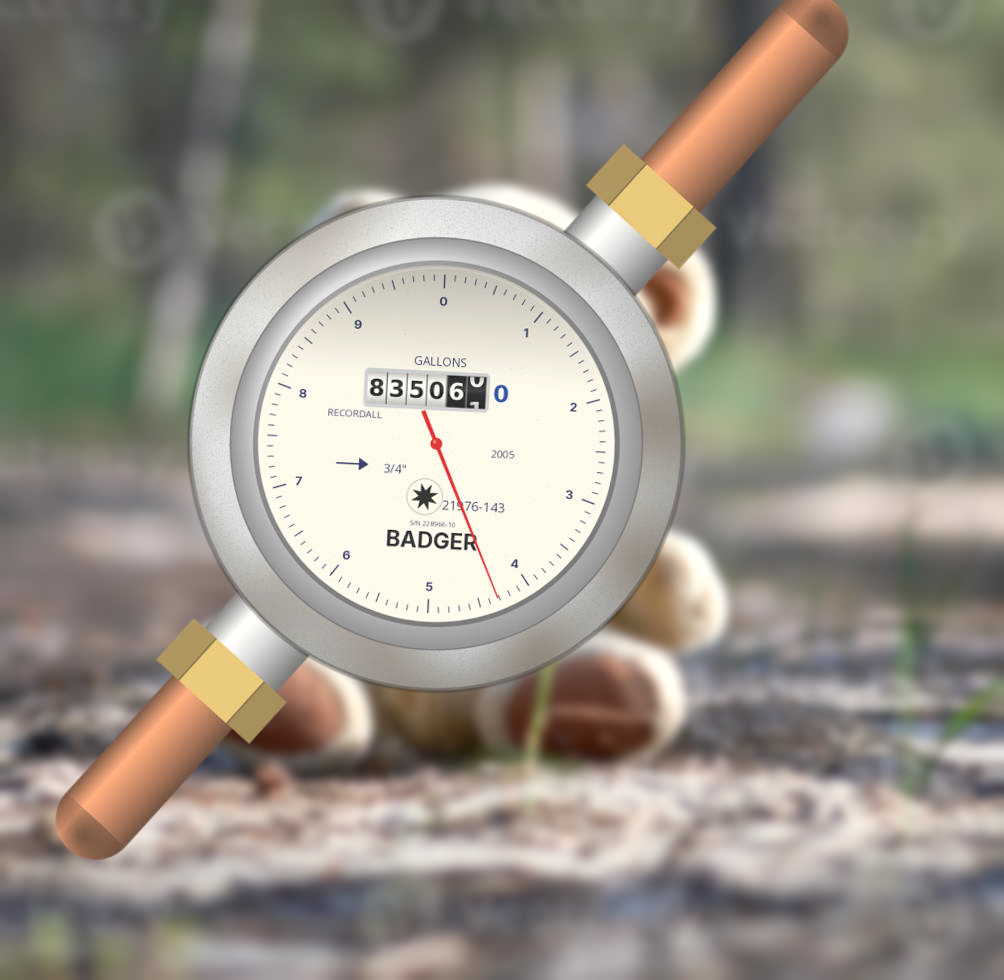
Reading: {"value": 8350604.3, "unit": "gal"}
